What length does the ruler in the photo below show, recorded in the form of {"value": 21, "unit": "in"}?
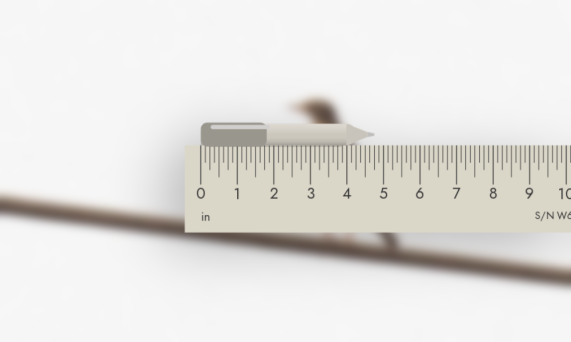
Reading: {"value": 4.75, "unit": "in"}
